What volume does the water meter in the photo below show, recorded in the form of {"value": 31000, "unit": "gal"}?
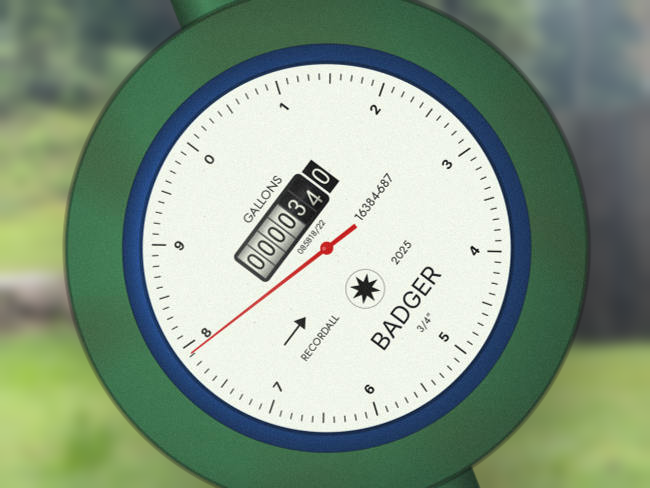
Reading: {"value": 337.9, "unit": "gal"}
